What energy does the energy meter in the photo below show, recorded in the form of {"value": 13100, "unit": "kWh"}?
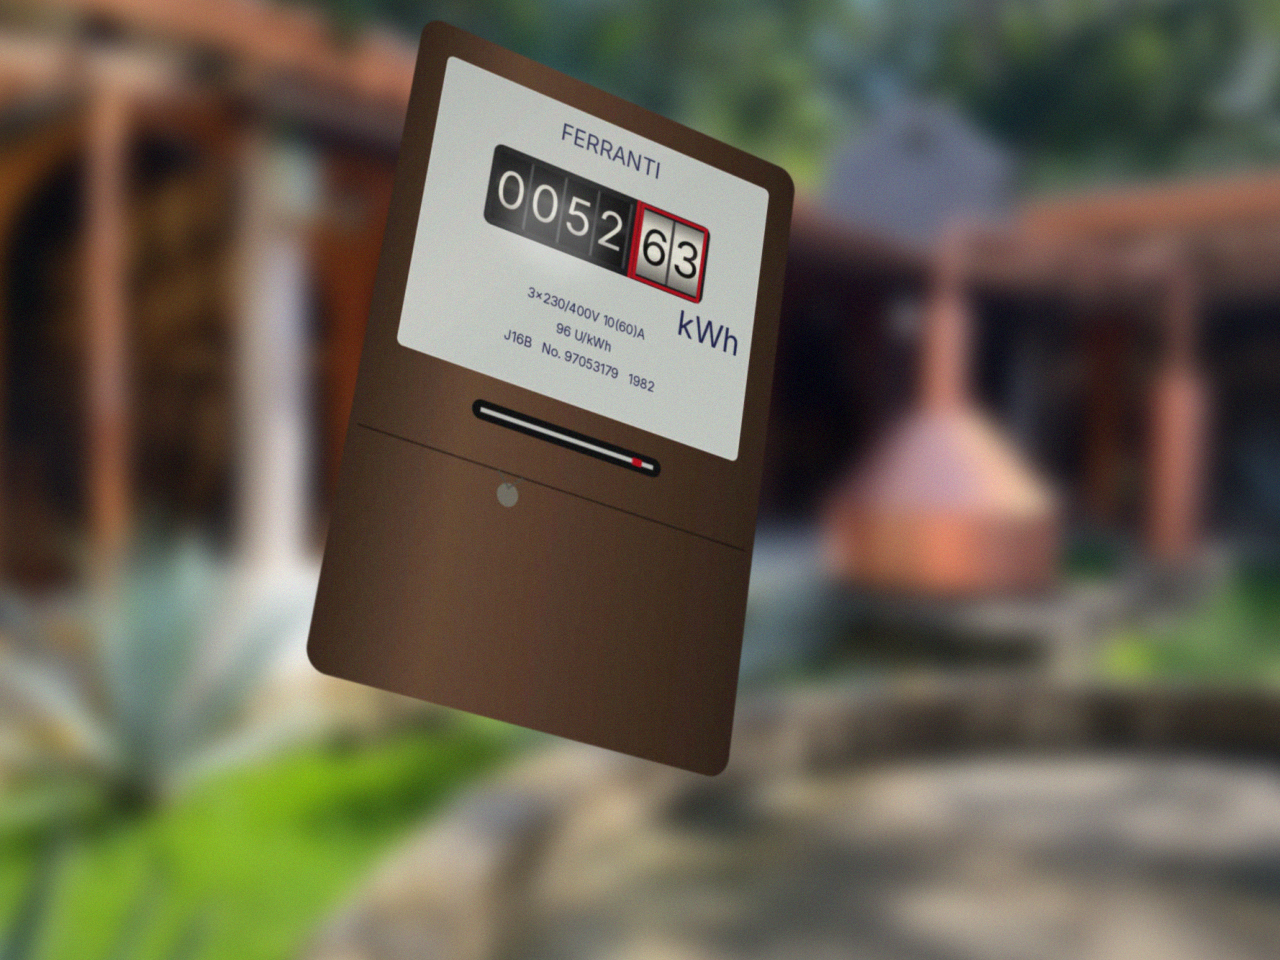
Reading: {"value": 52.63, "unit": "kWh"}
